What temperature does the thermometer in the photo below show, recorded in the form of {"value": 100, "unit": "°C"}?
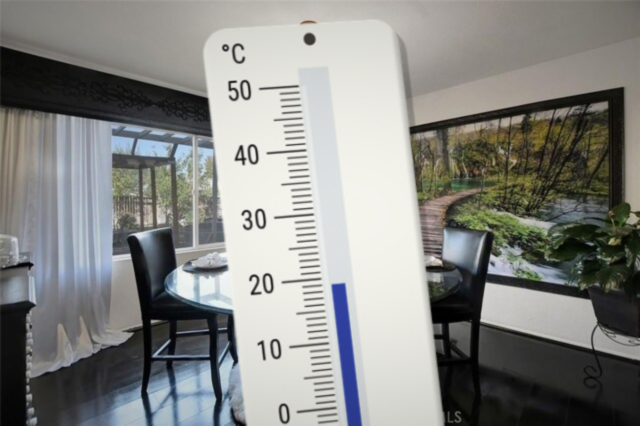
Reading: {"value": 19, "unit": "°C"}
